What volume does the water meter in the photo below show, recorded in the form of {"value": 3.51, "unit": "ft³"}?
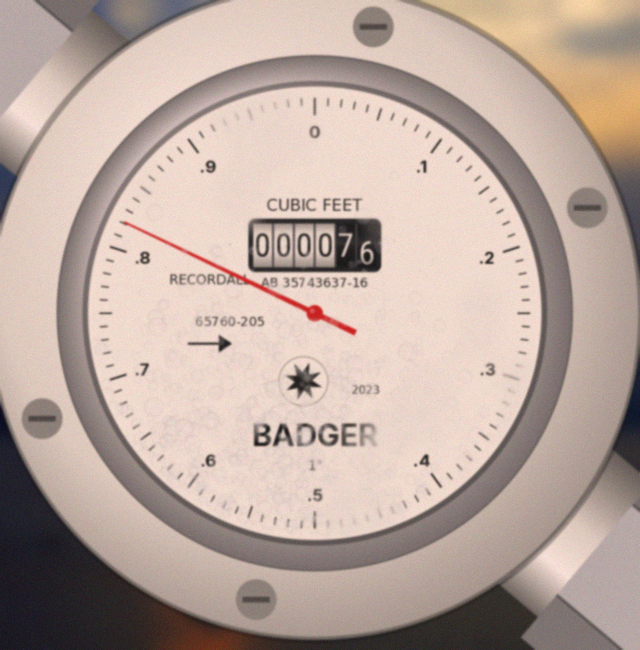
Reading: {"value": 75.82, "unit": "ft³"}
